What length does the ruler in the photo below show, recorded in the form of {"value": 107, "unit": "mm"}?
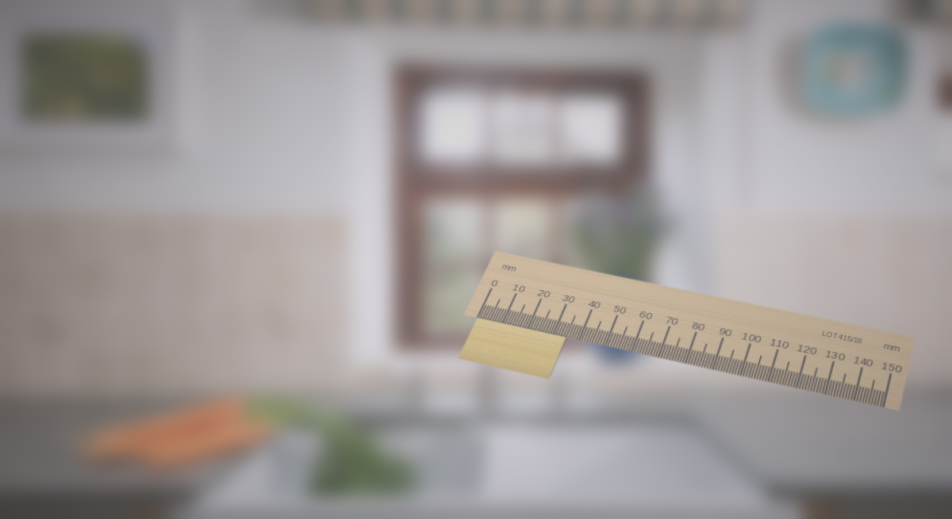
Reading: {"value": 35, "unit": "mm"}
